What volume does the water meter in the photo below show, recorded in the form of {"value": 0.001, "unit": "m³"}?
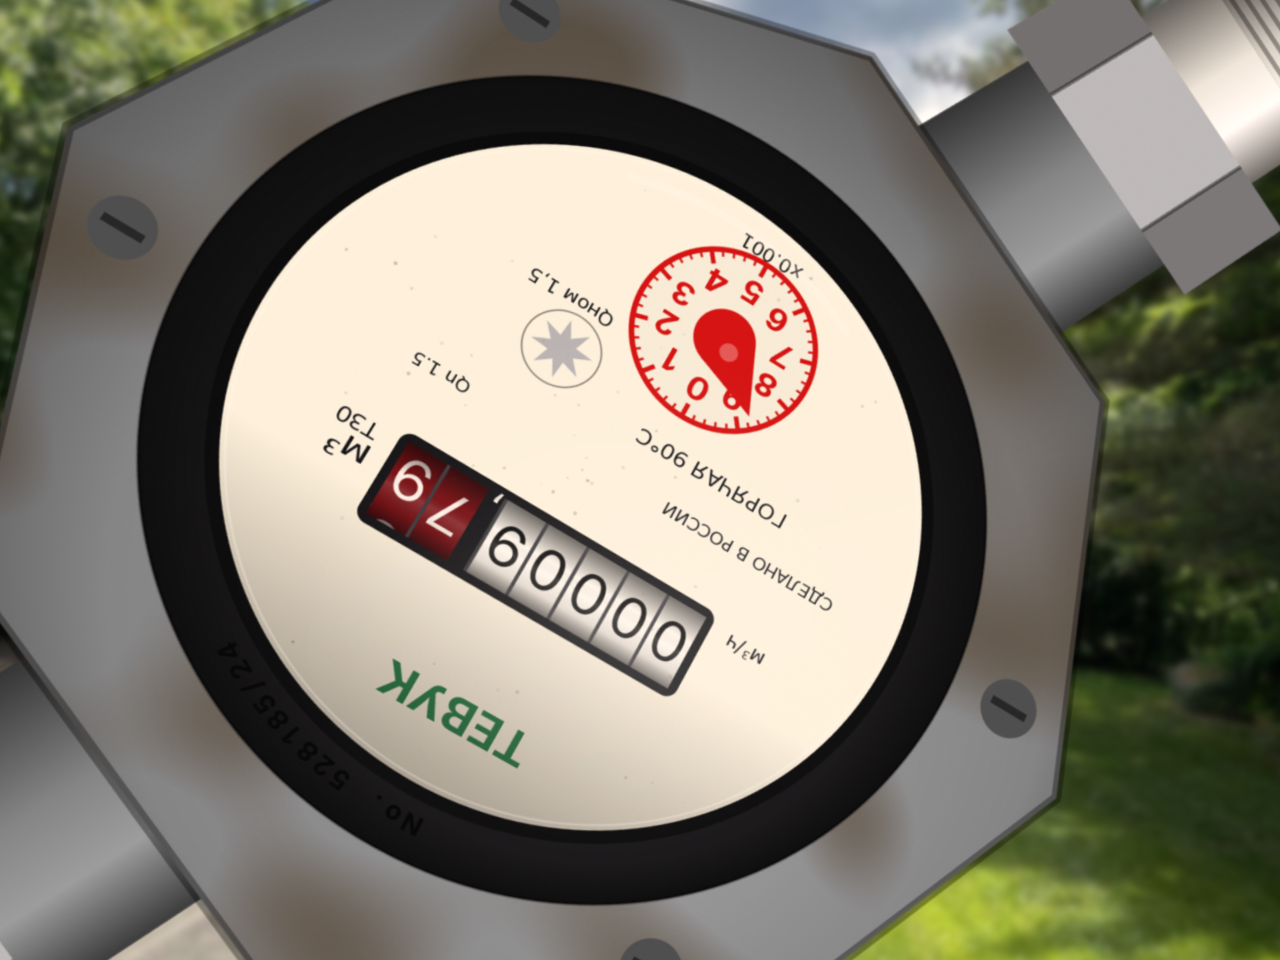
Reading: {"value": 9.788, "unit": "m³"}
